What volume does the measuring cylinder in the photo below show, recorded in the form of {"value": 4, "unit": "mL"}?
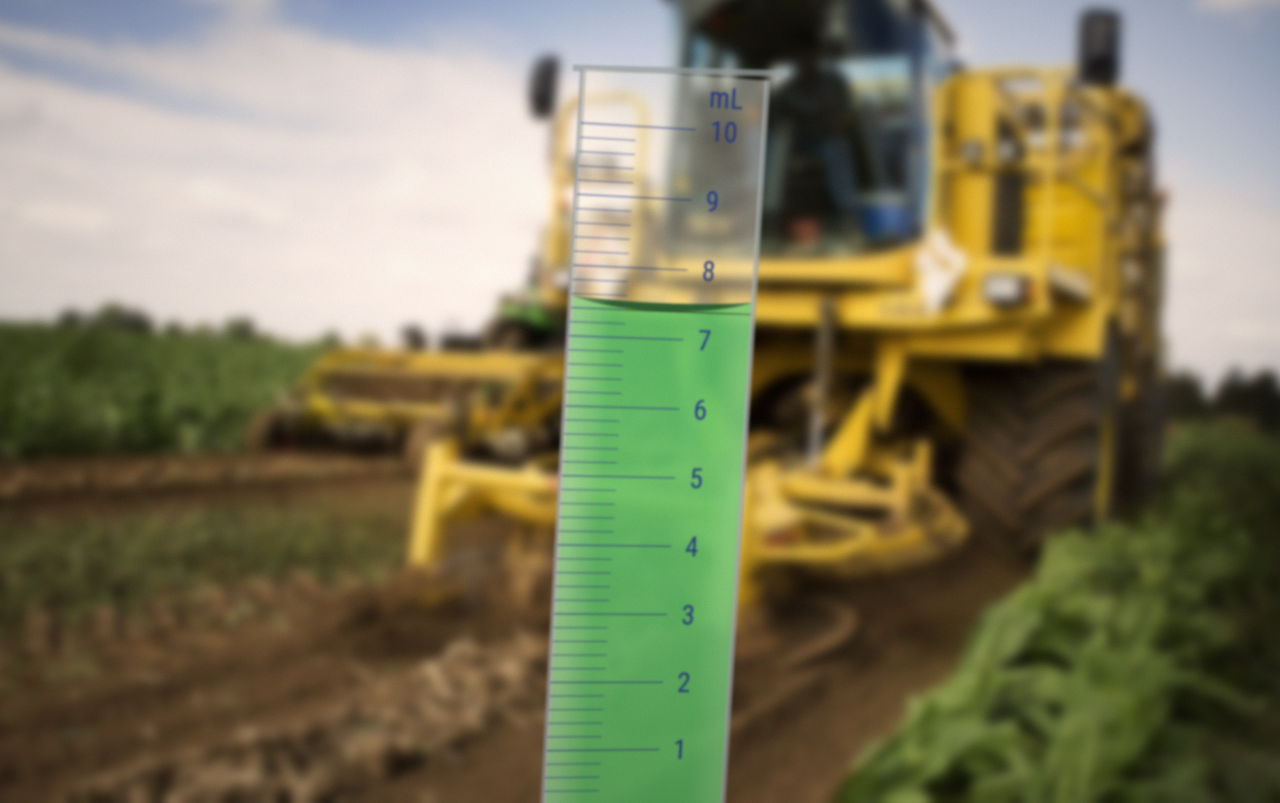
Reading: {"value": 7.4, "unit": "mL"}
